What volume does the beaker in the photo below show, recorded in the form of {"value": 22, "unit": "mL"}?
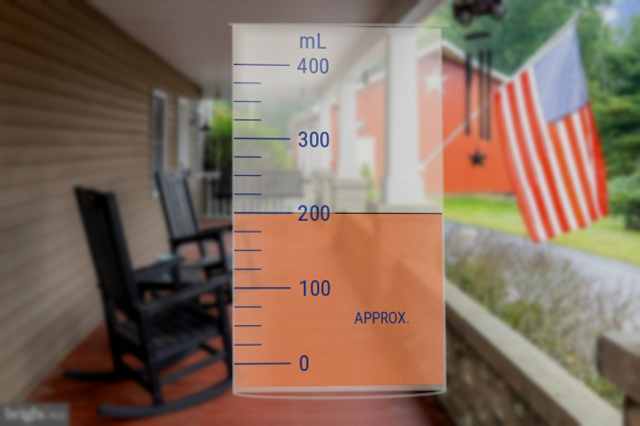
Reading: {"value": 200, "unit": "mL"}
